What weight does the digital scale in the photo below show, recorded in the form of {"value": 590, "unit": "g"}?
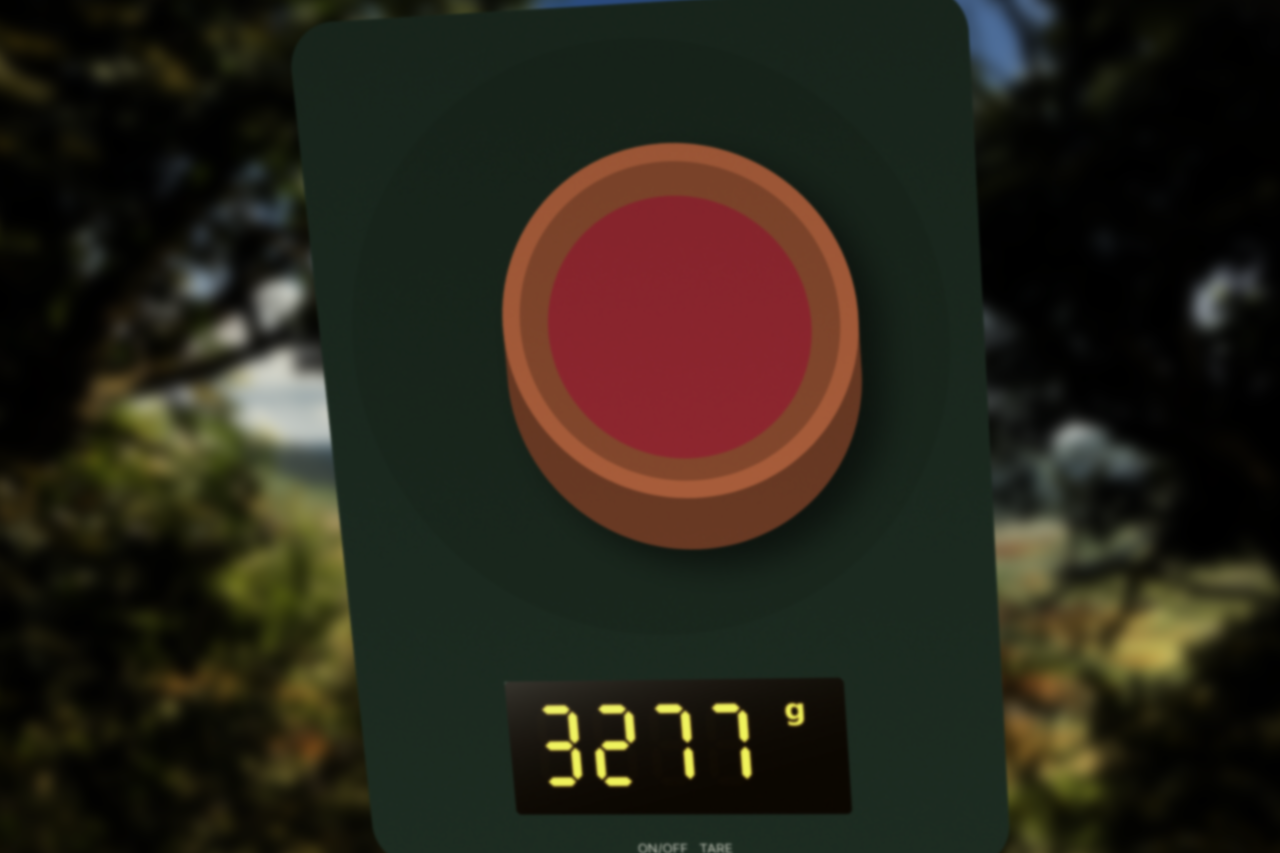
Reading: {"value": 3277, "unit": "g"}
